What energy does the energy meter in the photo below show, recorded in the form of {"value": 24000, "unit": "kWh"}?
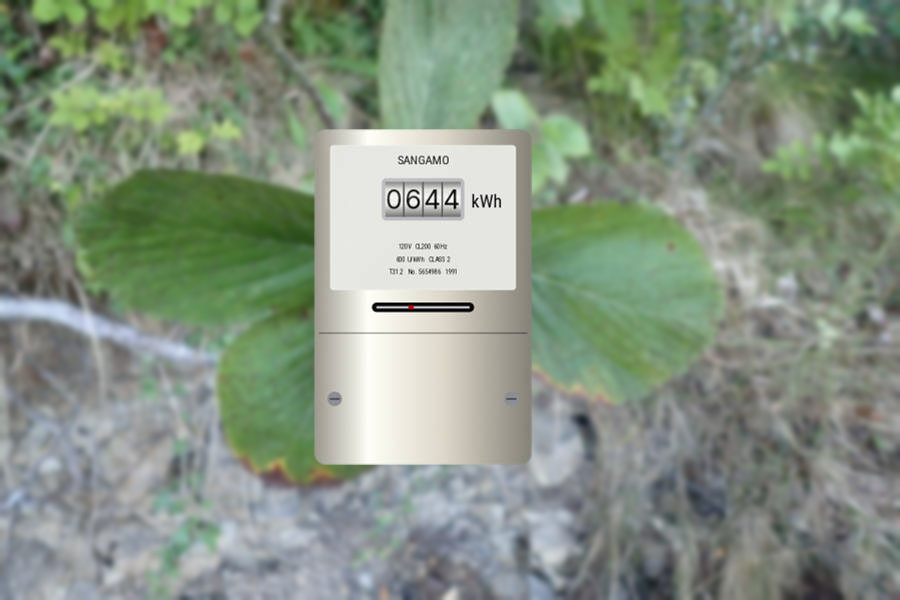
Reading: {"value": 644, "unit": "kWh"}
